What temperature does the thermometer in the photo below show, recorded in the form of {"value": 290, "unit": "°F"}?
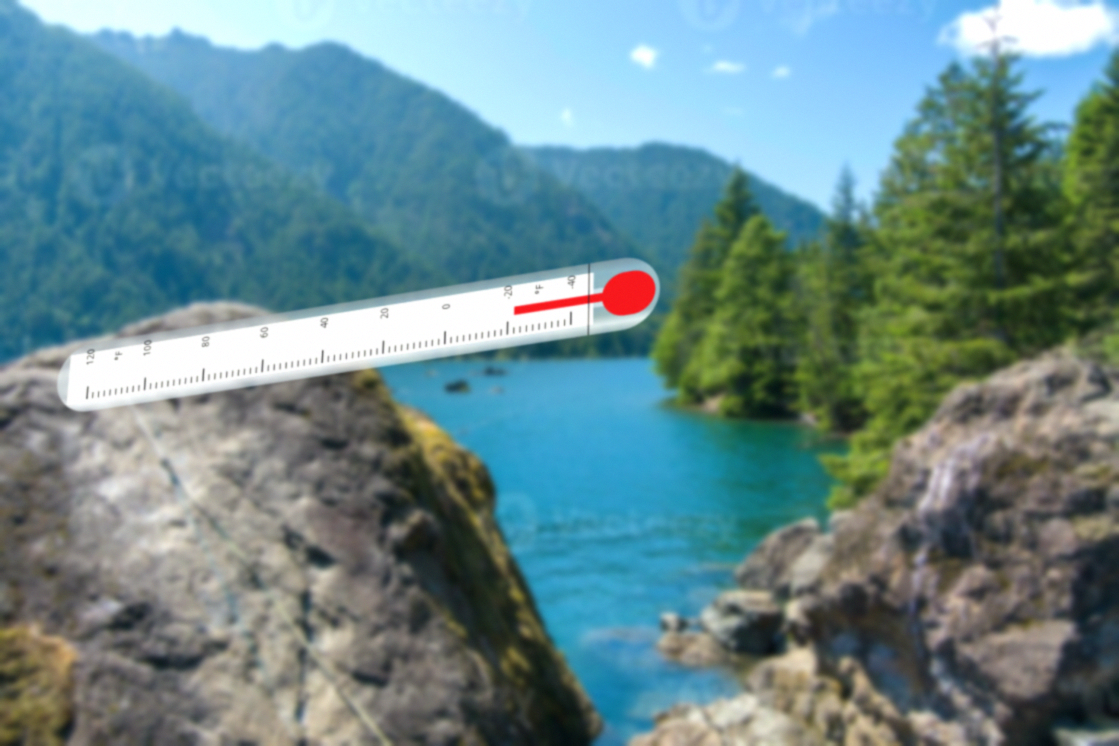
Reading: {"value": -22, "unit": "°F"}
